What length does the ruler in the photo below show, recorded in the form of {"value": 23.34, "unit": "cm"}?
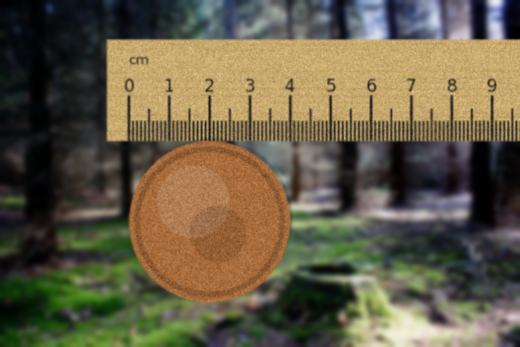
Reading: {"value": 4, "unit": "cm"}
